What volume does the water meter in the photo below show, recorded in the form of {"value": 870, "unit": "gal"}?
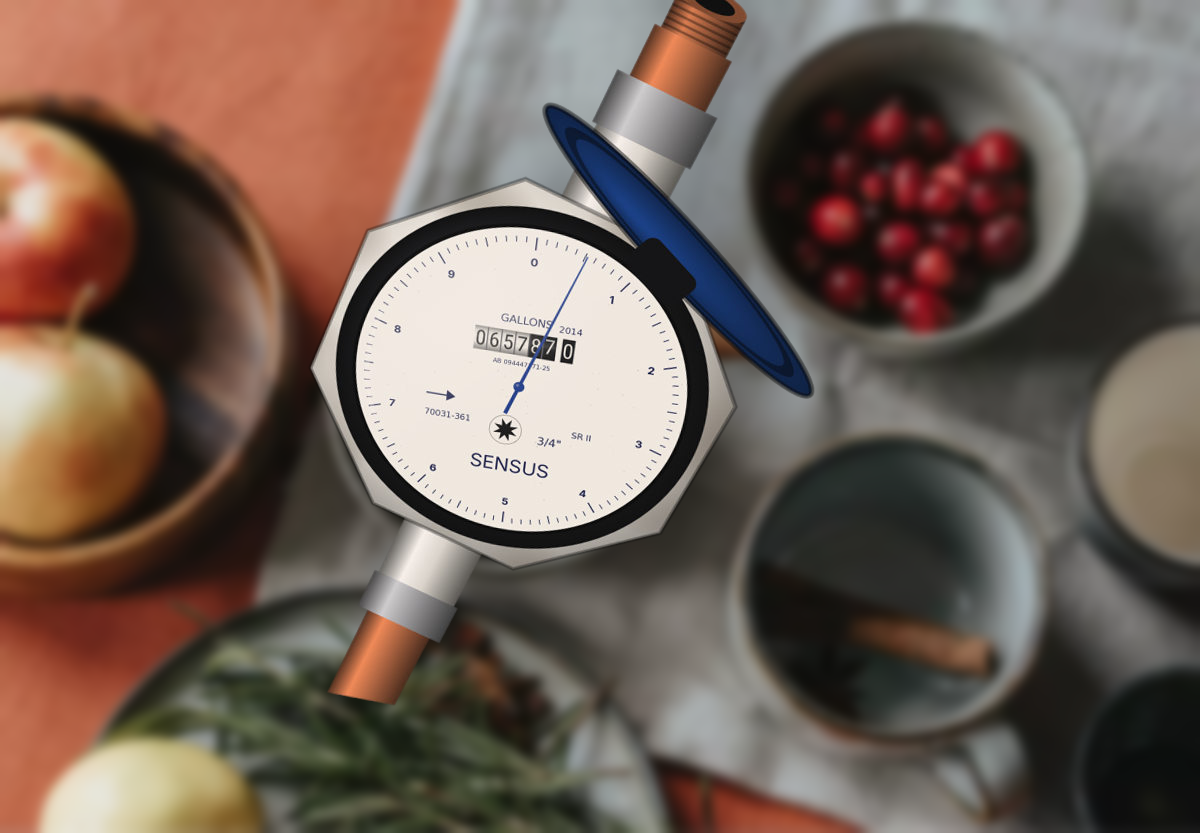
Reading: {"value": 657870.5, "unit": "gal"}
